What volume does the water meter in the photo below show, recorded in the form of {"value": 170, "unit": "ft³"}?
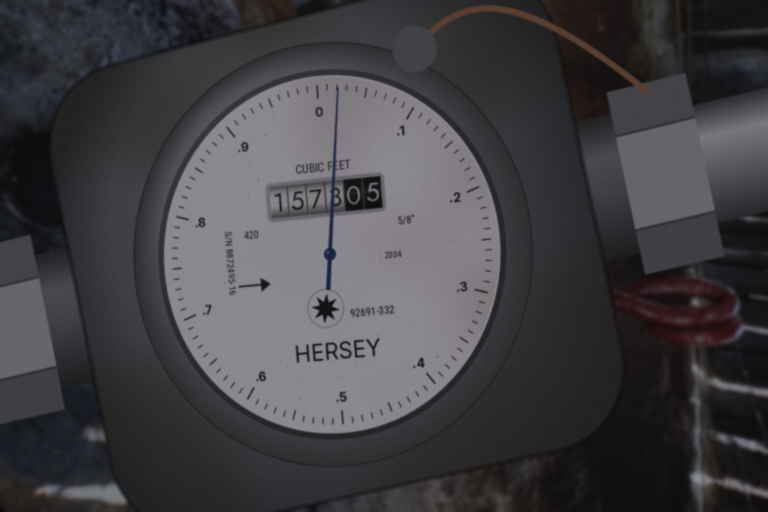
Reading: {"value": 157305.02, "unit": "ft³"}
